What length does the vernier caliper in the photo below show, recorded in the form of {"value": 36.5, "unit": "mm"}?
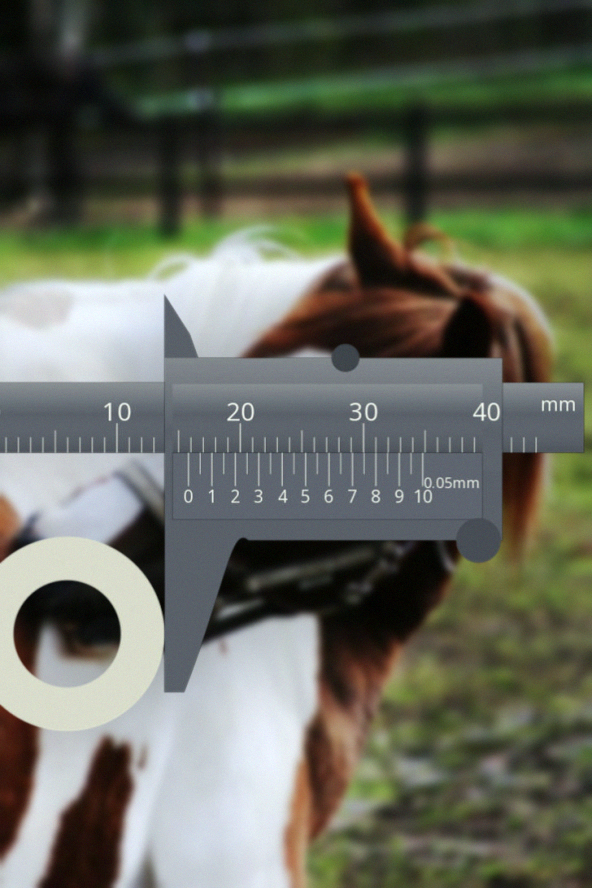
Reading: {"value": 15.8, "unit": "mm"}
